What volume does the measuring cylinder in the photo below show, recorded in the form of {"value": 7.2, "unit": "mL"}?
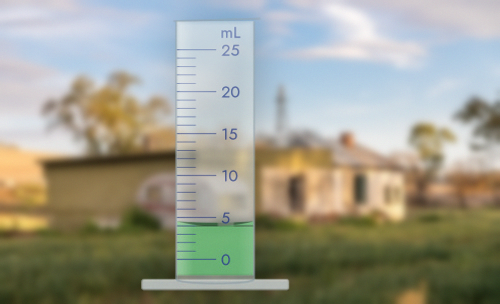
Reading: {"value": 4, "unit": "mL"}
